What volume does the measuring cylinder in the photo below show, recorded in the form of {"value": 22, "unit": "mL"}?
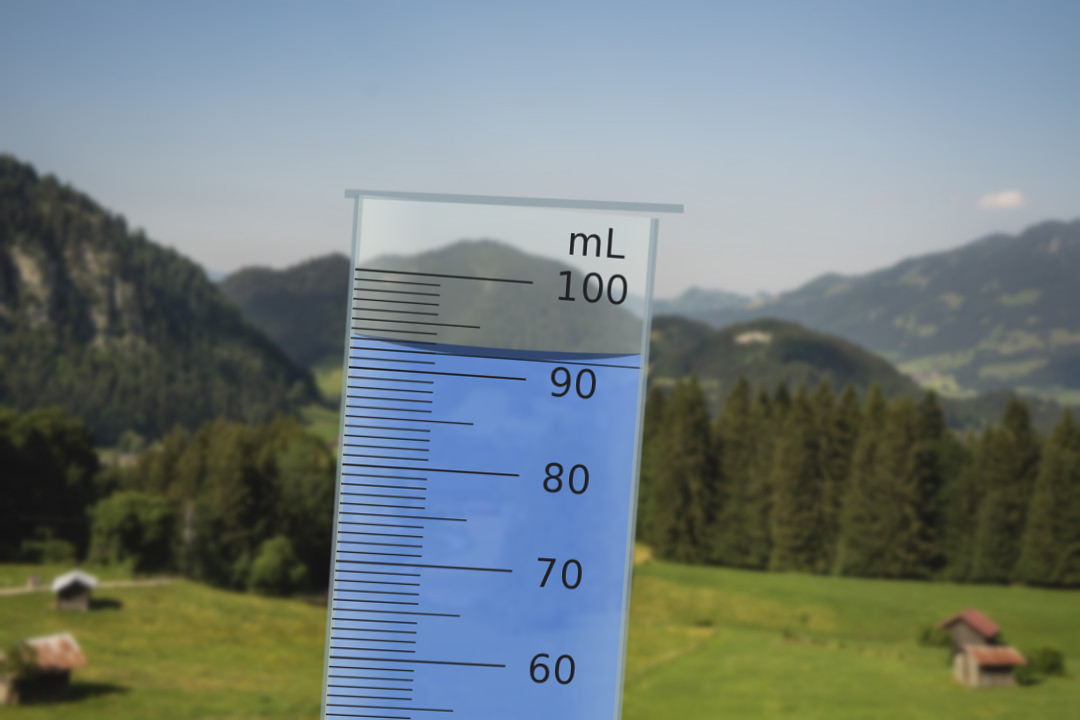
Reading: {"value": 92, "unit": "mL"}
